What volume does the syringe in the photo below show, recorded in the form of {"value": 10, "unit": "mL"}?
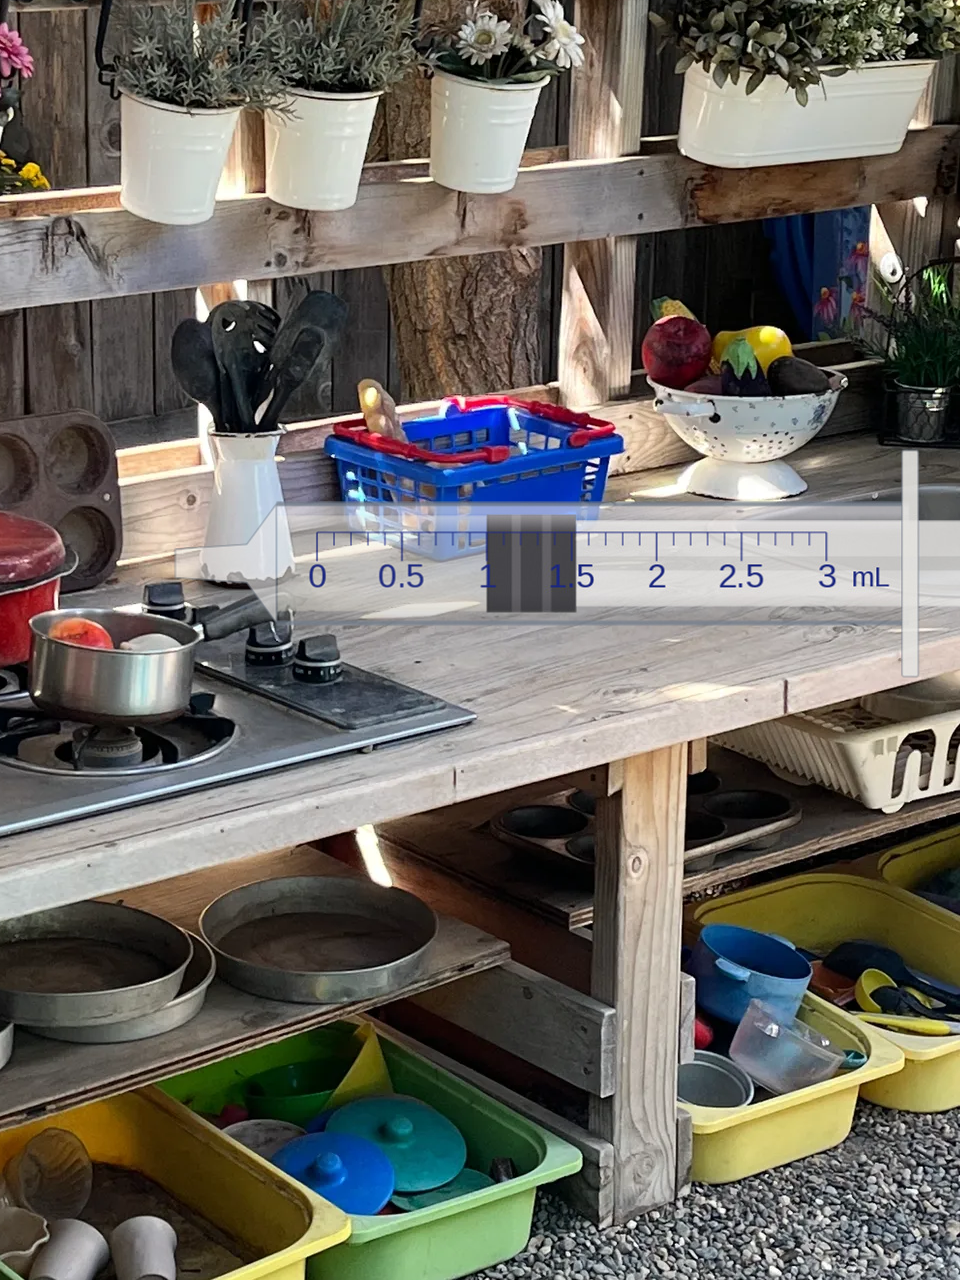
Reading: {"value": 1, "unit": "mL"}
